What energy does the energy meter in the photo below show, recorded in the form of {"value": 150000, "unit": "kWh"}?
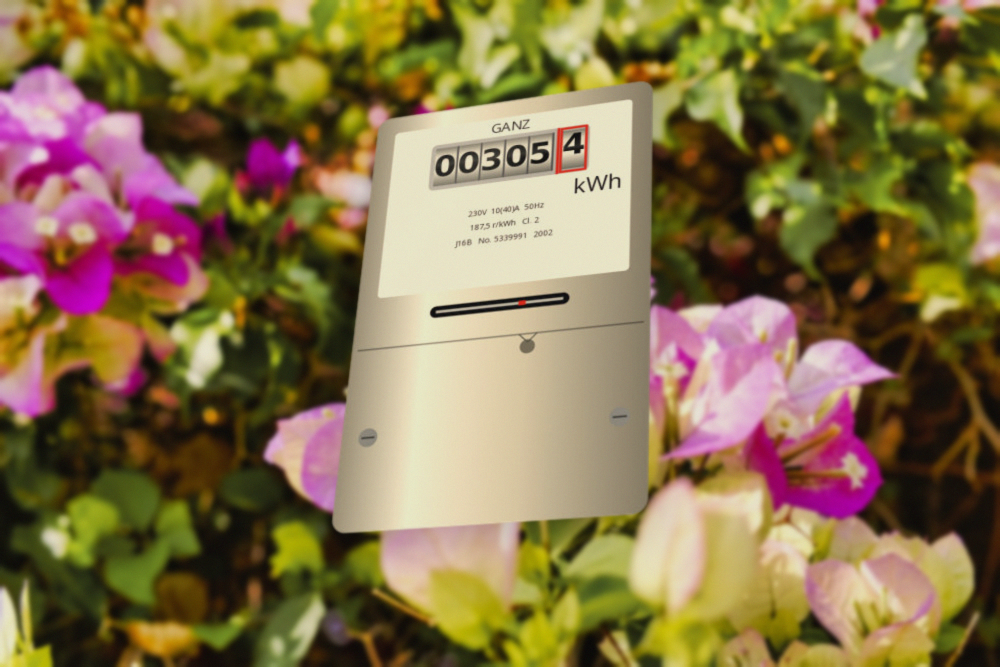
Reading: {"value": 305.4, "unit": "kWh"}
